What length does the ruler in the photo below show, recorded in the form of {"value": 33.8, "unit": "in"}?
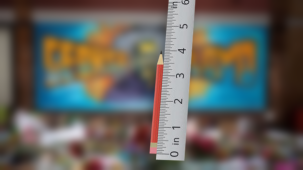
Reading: {"value": 4, "unit": "in"}
